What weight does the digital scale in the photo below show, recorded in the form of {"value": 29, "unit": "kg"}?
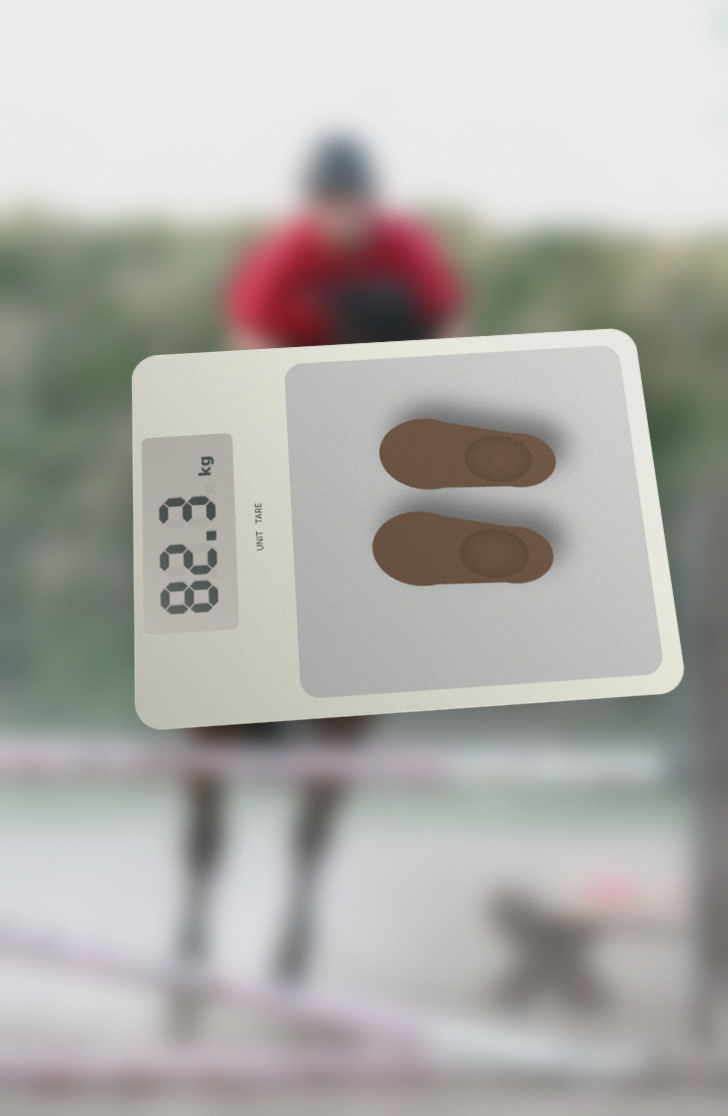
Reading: {"value": 82.3, "unit": "kg"}
